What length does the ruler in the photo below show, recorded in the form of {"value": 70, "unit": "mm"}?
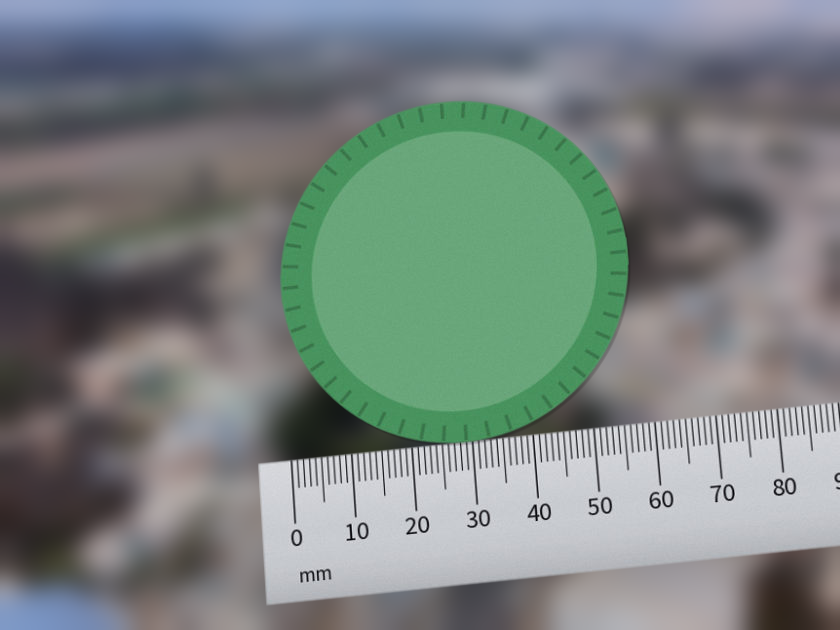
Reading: {"value": 58, "unit": "mm"}
